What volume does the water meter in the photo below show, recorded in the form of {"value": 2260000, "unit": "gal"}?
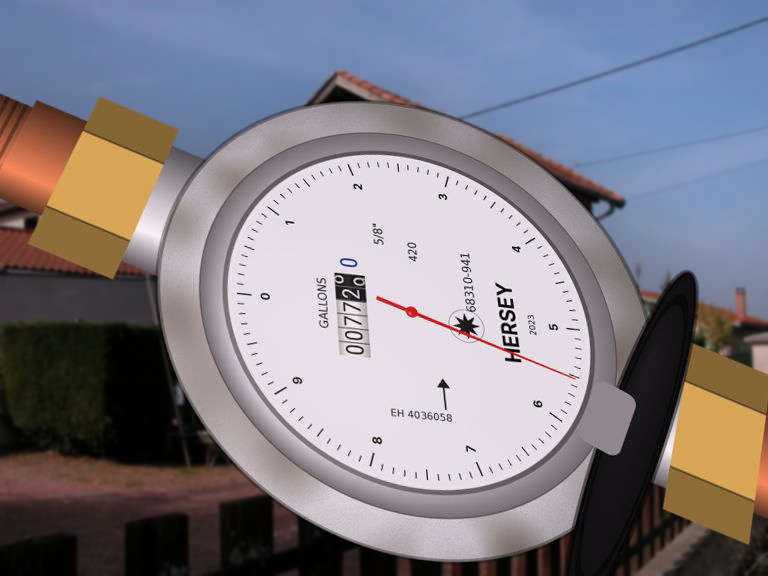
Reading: {"value": 77285.5, "unit": "gal"}
